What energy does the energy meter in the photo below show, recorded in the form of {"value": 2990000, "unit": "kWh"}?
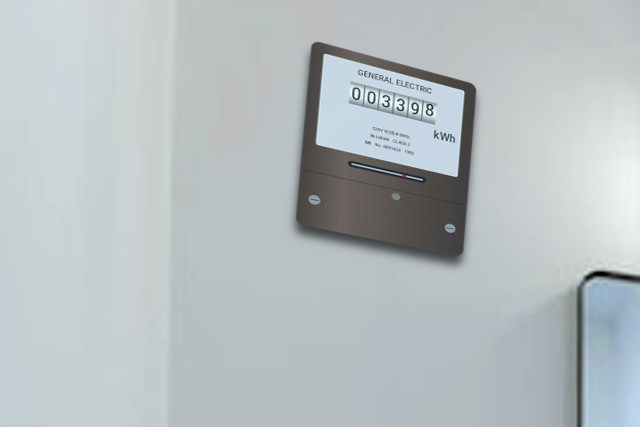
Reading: {"value": 3398, "unit": "kWh"}
